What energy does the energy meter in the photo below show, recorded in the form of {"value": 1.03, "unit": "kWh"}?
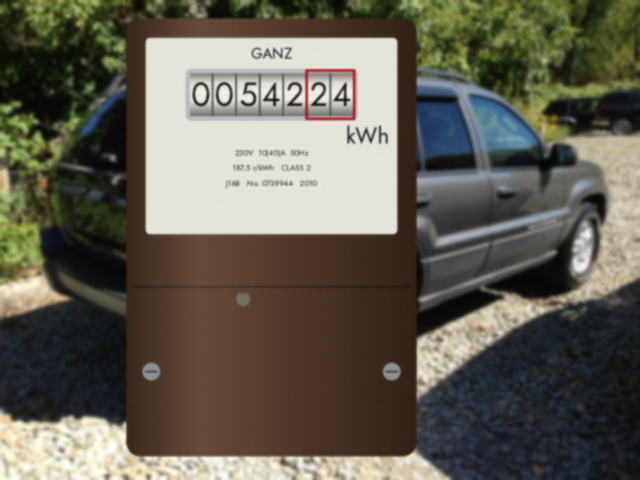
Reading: {"value": 542.24, "unit": "kWh"}
